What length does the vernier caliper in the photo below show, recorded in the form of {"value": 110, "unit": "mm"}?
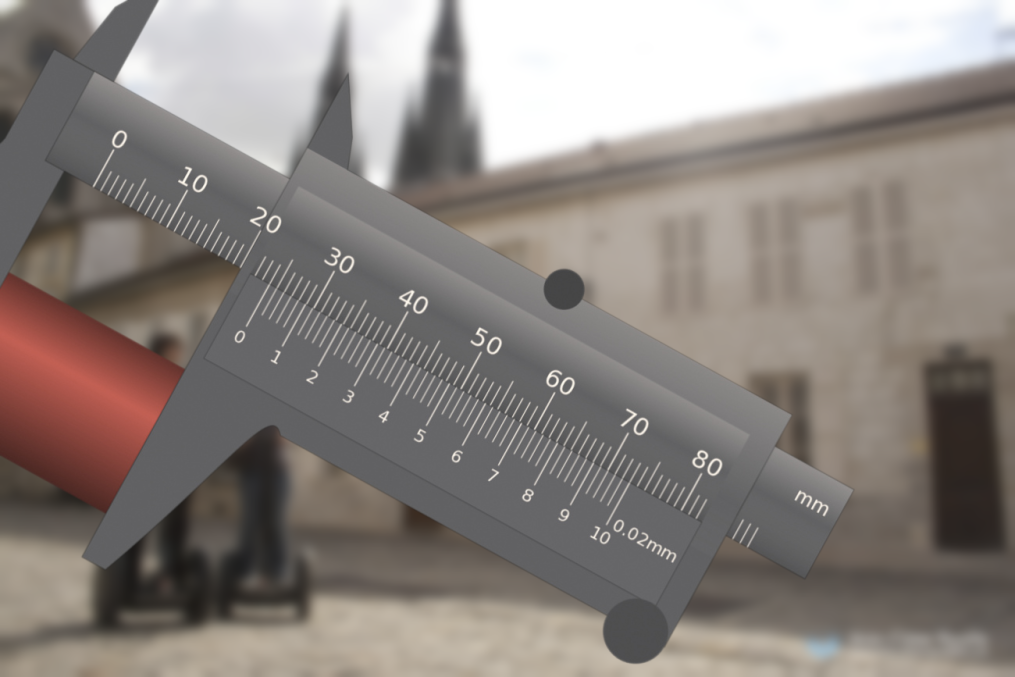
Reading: {"value": 24.0, "unit": "mm"}
